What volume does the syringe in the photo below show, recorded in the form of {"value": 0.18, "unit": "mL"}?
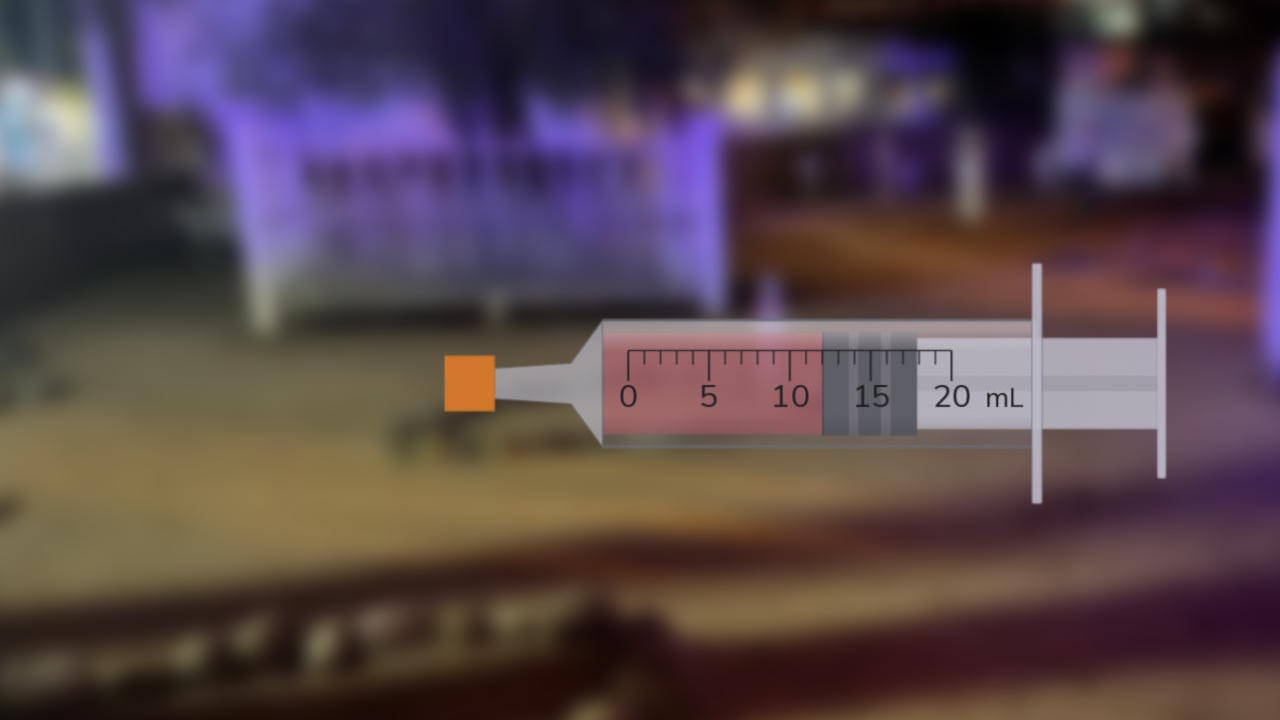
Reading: {"value": 12, "unit": "mL"}
